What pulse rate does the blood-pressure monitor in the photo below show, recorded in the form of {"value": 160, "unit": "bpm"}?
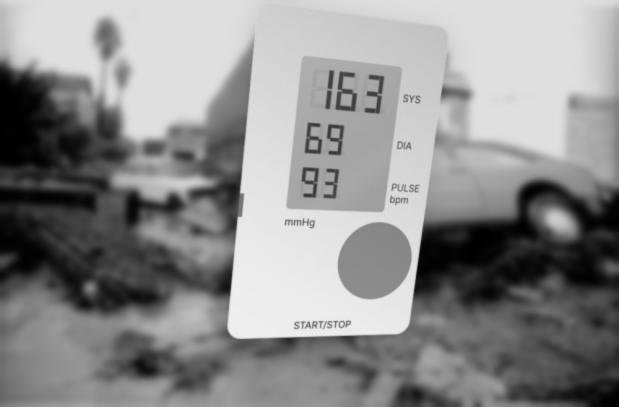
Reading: {"value": 93, "unit": "bpm"}
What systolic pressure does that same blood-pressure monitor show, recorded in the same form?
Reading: {"value": 163, "unit": "mmHg"}
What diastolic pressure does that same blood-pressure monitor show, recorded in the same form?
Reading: {"value": 69, "unit": "mmHg"}
